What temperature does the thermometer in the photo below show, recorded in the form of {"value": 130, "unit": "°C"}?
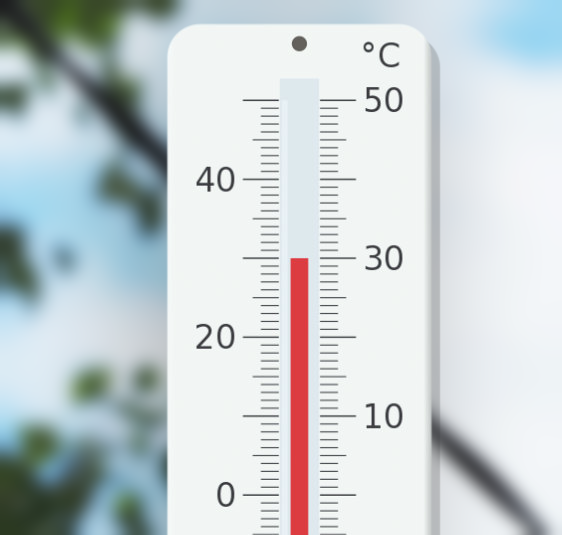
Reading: {"value": 30, "unit": "°C"}
